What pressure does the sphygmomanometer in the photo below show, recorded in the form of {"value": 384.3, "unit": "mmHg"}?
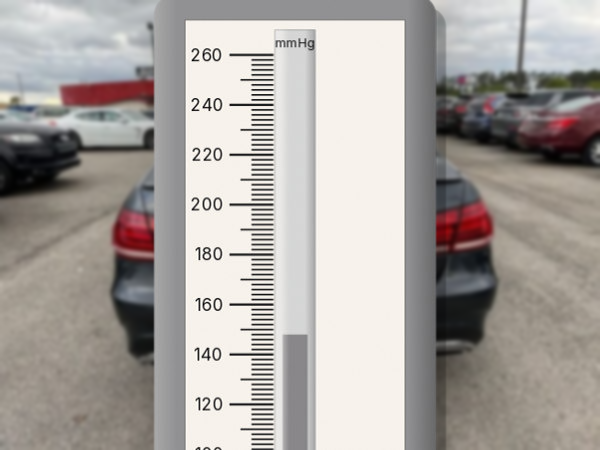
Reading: {"value": 148, "unit": "mmHg"}
